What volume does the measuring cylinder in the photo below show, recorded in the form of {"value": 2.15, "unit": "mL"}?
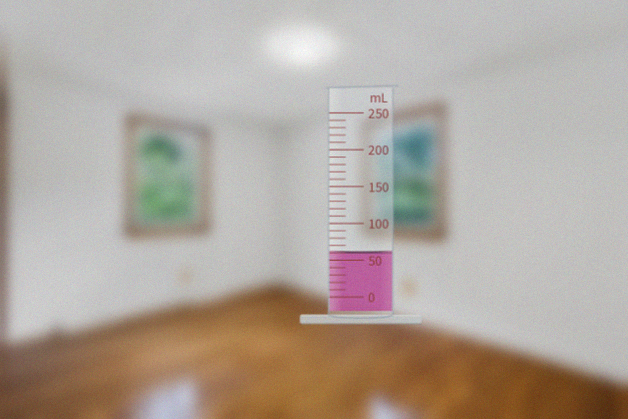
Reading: {"value": 60, "unit": "mL"}
